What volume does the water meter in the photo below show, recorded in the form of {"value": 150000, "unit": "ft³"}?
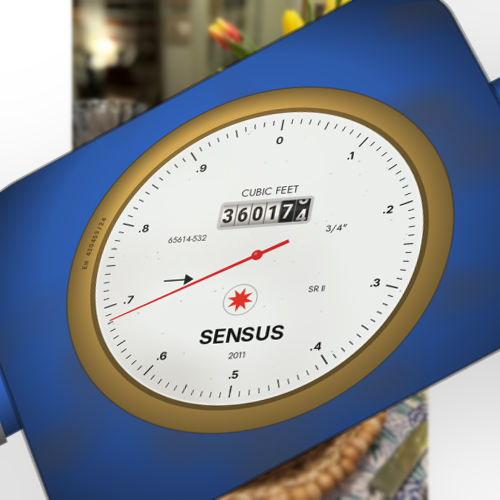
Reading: {"value": 360173.68, "unit": "ft³"}
